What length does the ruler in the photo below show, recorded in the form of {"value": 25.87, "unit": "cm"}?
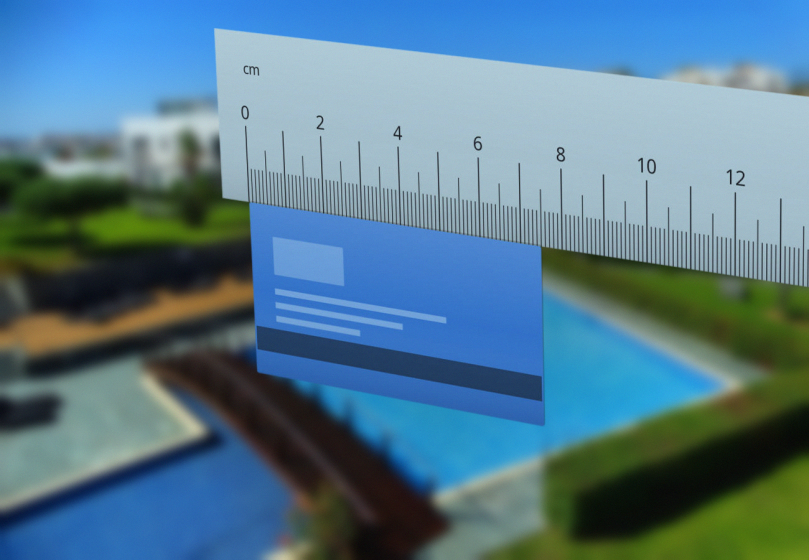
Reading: {"value": 7.5, "unit": "cm"}
